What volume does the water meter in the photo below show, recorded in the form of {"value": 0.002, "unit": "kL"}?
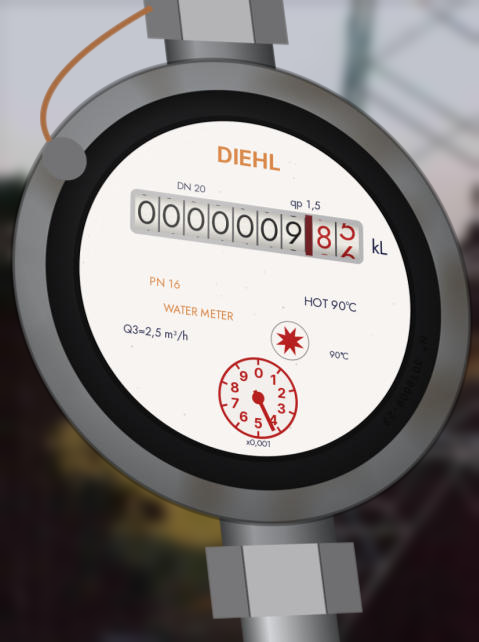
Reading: {"value": 9.854, "unit": "kL"}
